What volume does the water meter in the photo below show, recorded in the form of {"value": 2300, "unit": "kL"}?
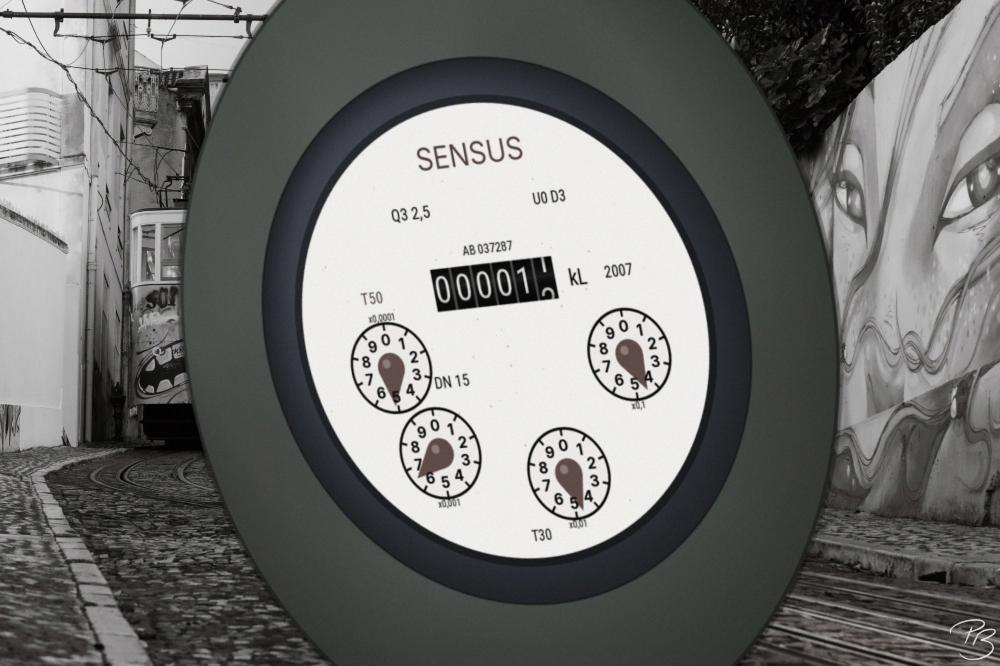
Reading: {"value": 11.4465, "unit": "kL"}
